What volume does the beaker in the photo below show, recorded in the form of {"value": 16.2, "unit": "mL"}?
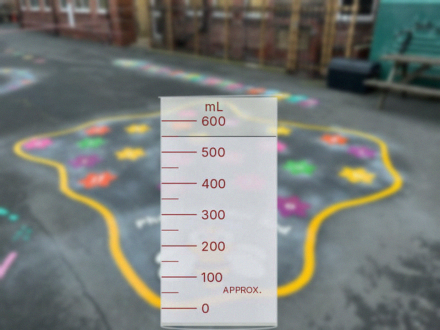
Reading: {"value": 550, "unit": "mL"}
